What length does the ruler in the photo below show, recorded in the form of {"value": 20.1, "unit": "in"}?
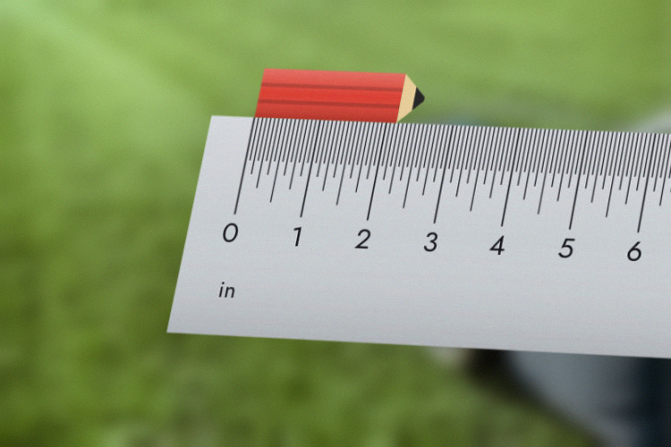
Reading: {"value": 2.5, "unit": "in"}
